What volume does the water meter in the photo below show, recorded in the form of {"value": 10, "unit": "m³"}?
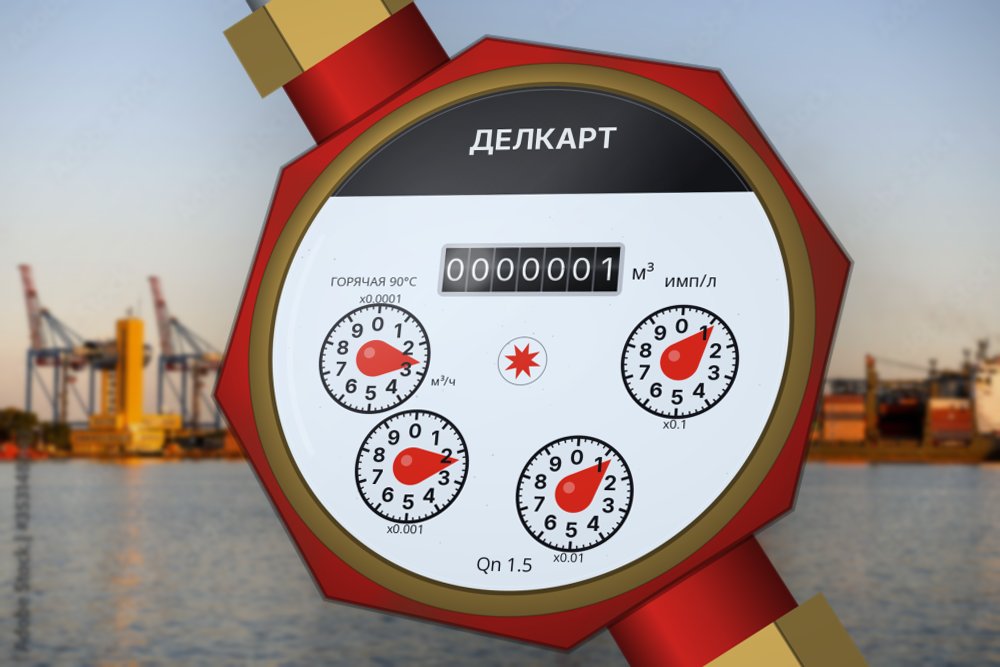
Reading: {"value": 1.1122, "unit": "m³"}
